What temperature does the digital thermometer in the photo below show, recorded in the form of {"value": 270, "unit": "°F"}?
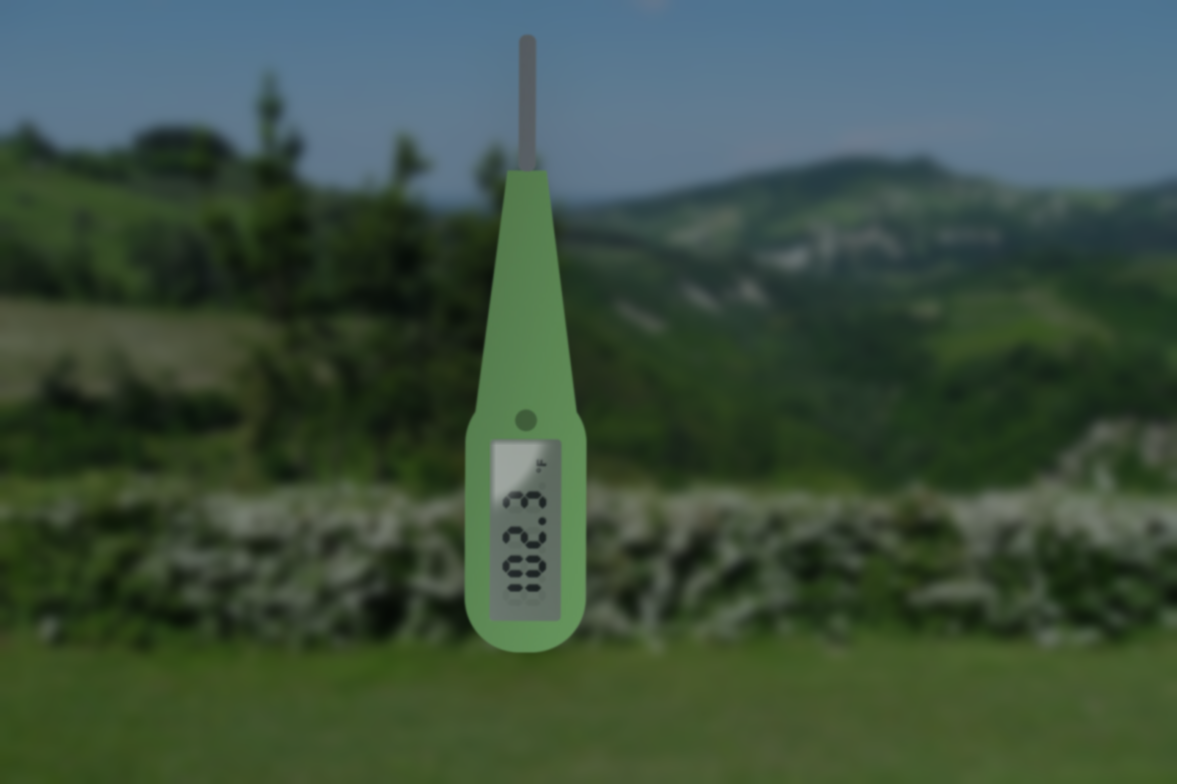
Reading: {"value": 102.3, "unit": "°F"}
